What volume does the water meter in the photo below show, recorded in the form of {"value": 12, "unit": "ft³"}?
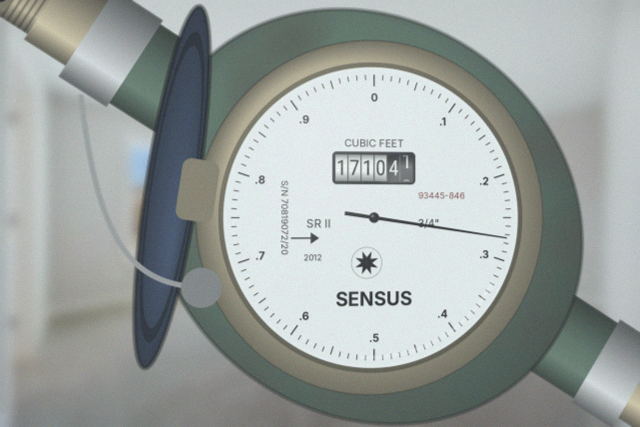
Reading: {"value": 171041.27, "unit": "ft³"}
